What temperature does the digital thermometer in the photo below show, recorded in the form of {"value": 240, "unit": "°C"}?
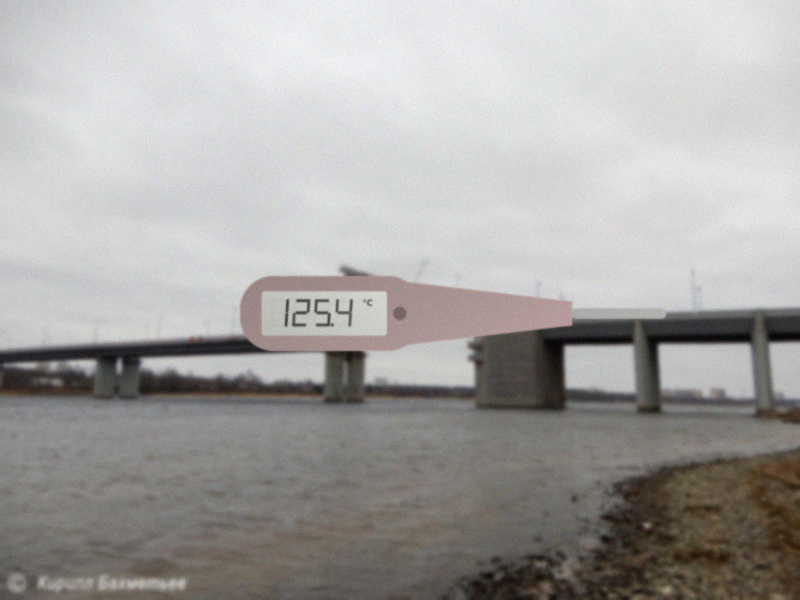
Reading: {"value": 125.4, "unit": "°C"}
